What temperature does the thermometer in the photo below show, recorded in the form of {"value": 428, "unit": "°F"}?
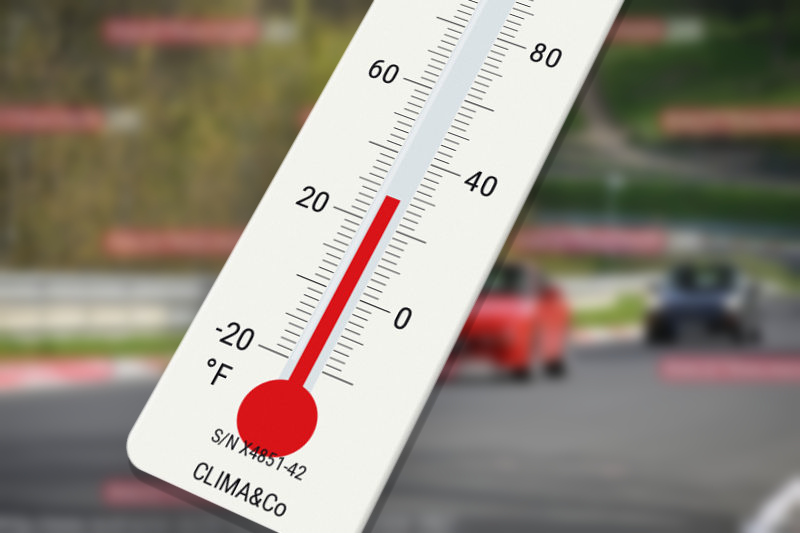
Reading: {"value": 28, "unit": "°F"}
